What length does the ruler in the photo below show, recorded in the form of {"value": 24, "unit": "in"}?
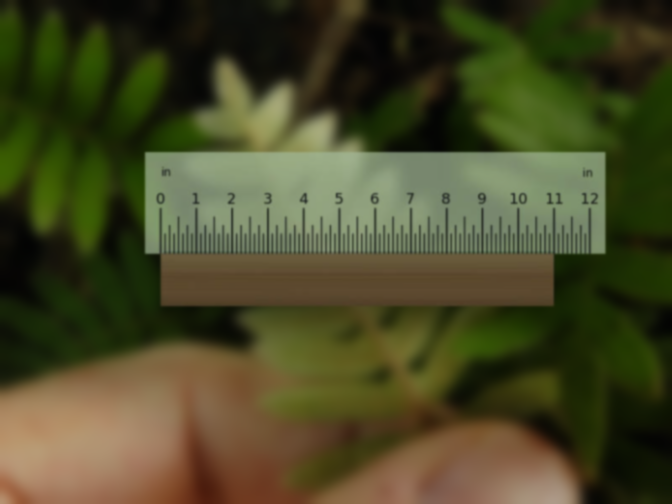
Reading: {"value": 11, "unit": "in"}
